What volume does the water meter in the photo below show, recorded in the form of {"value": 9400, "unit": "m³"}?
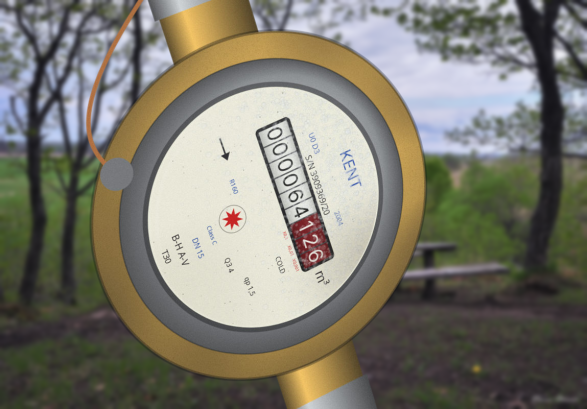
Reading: {"value": 64.126, "unit": "m³"}
